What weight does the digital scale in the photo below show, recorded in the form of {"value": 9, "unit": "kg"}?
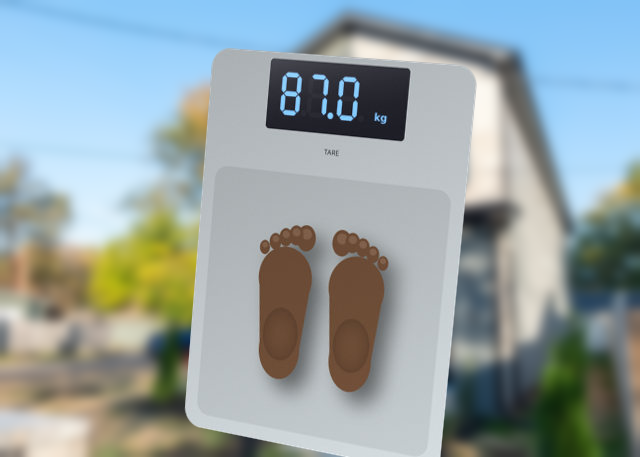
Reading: {"value": 87.0, "unit": "kg"}
